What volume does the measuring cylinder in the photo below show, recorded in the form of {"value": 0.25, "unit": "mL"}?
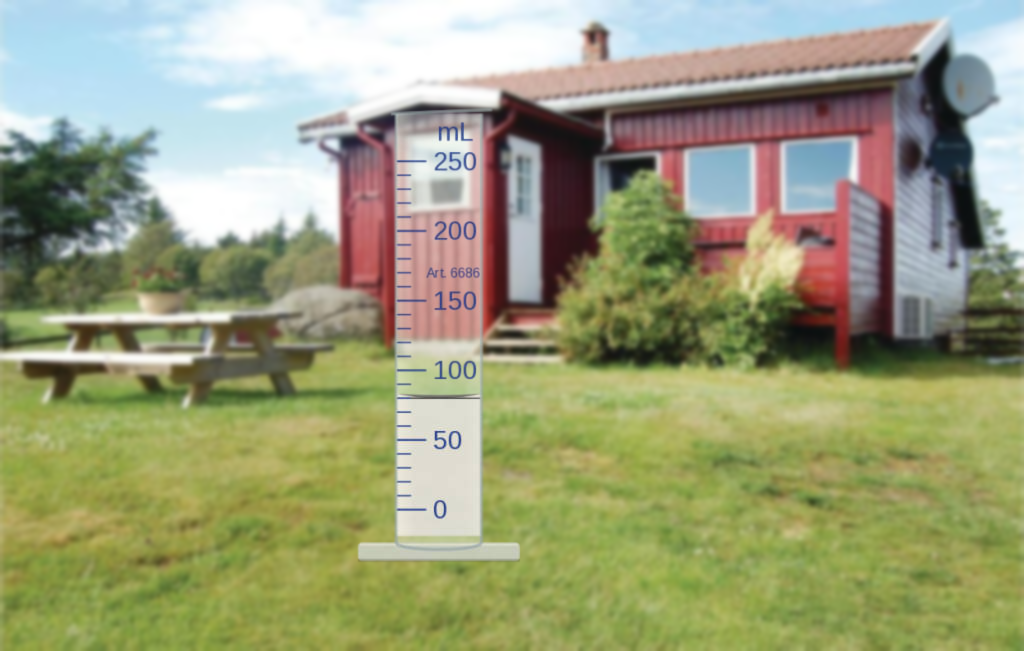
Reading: {"value": 80, "unit": "mL"}
